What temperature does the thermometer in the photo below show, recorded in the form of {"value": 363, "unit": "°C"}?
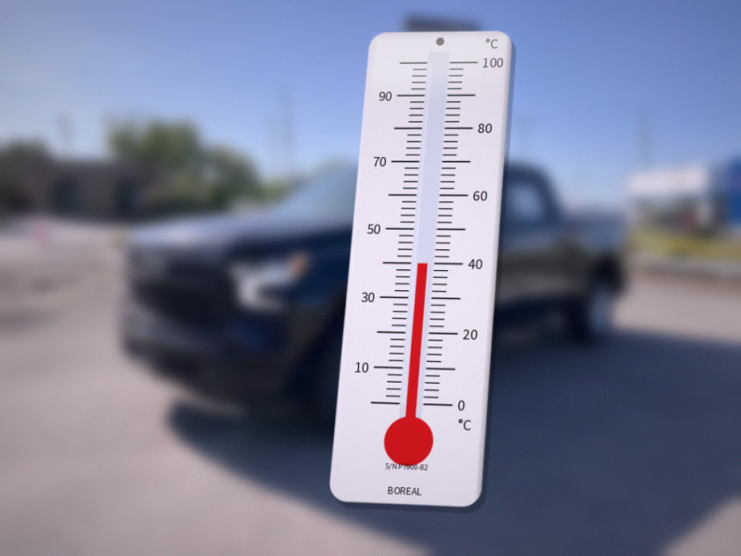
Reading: {"value": 40, "unit": "°C"}
